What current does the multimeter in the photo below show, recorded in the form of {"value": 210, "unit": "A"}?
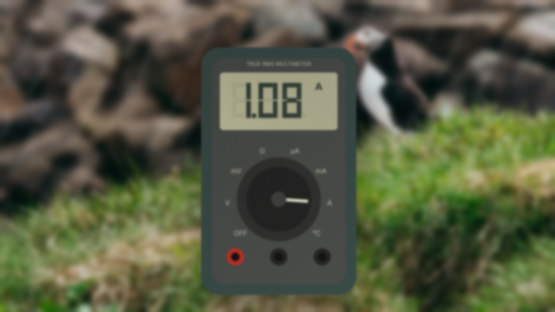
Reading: {"value": 1.08, "unit": "A"}
